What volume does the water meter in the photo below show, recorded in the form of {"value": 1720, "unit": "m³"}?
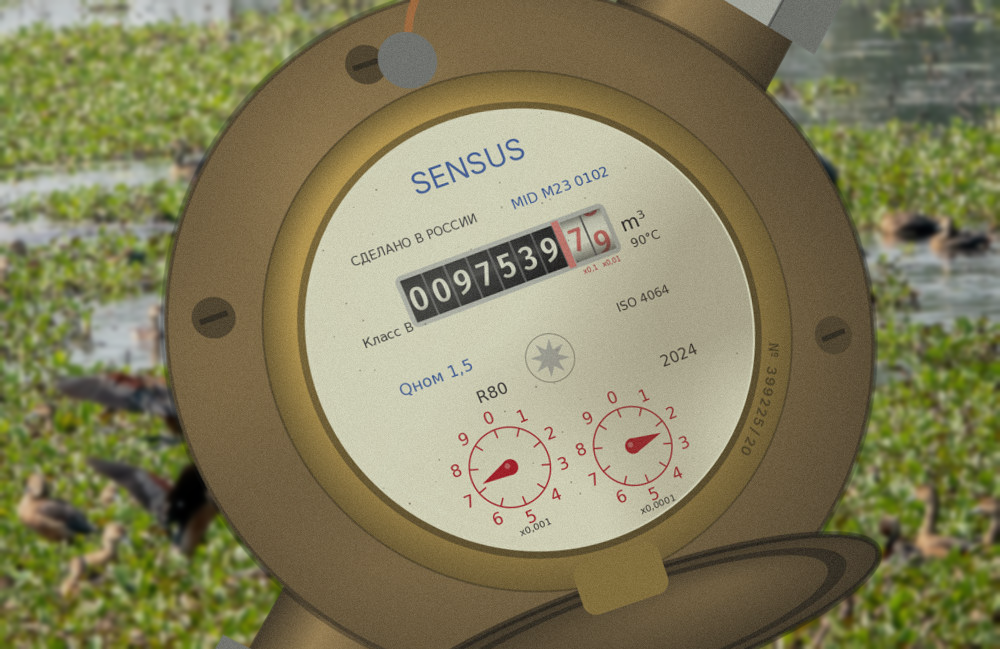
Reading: {"value": 97539.7872, "unit": "m³"}
